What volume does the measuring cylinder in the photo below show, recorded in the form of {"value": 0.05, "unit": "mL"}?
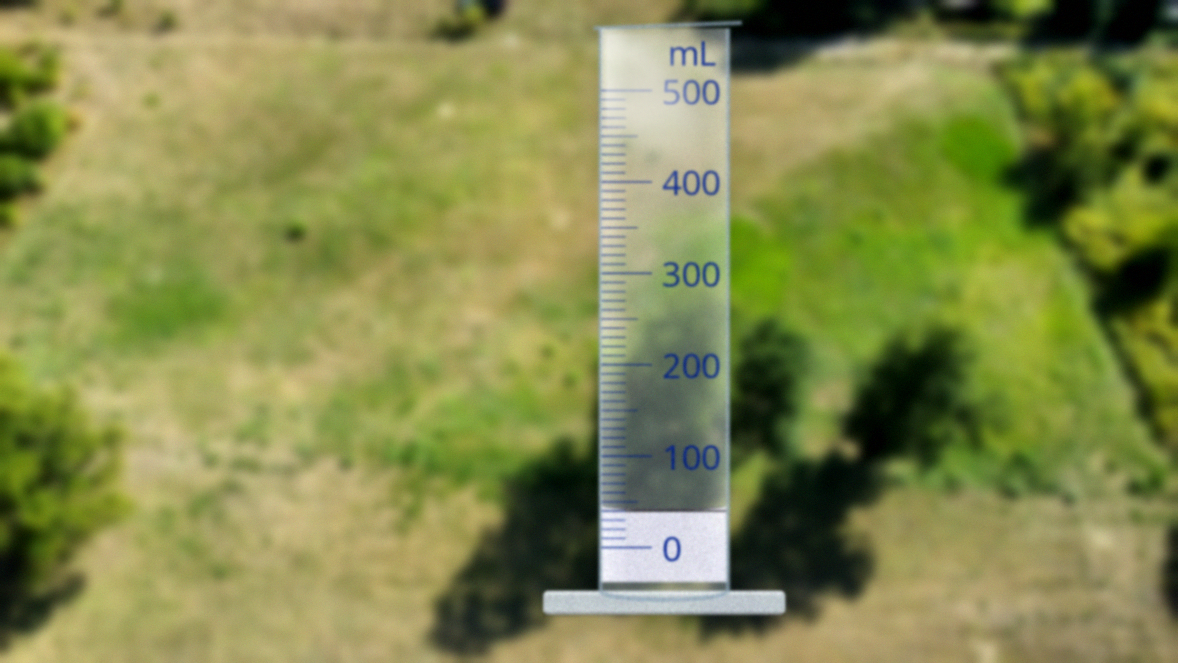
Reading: {"value": 40, "unit": "mL"}
